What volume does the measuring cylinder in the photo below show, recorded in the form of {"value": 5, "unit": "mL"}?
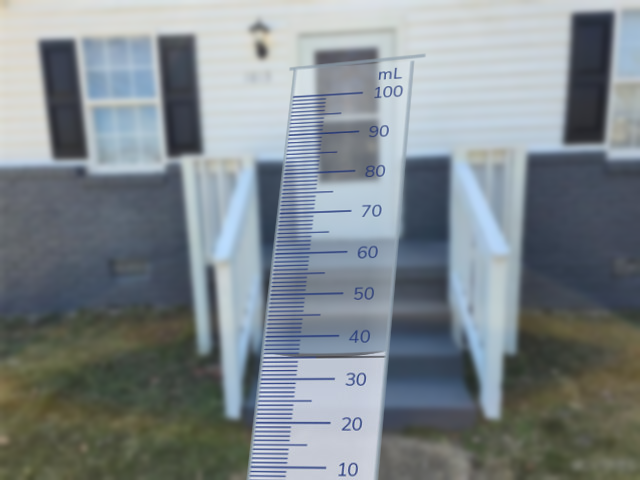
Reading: {"value": 35, "unit": "mL"}
